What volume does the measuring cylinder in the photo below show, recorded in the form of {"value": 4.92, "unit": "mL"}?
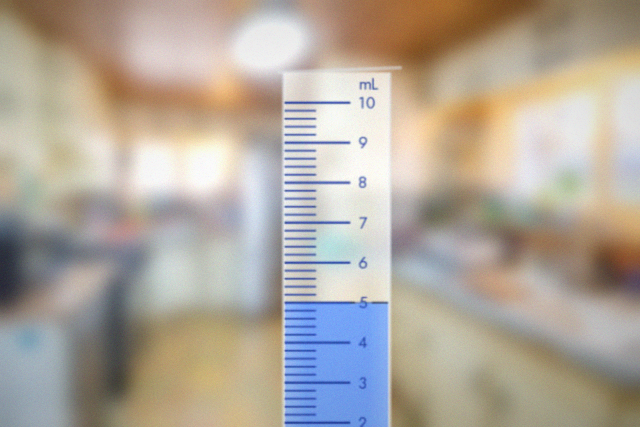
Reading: {"value": 5, "unit": "mL"}
